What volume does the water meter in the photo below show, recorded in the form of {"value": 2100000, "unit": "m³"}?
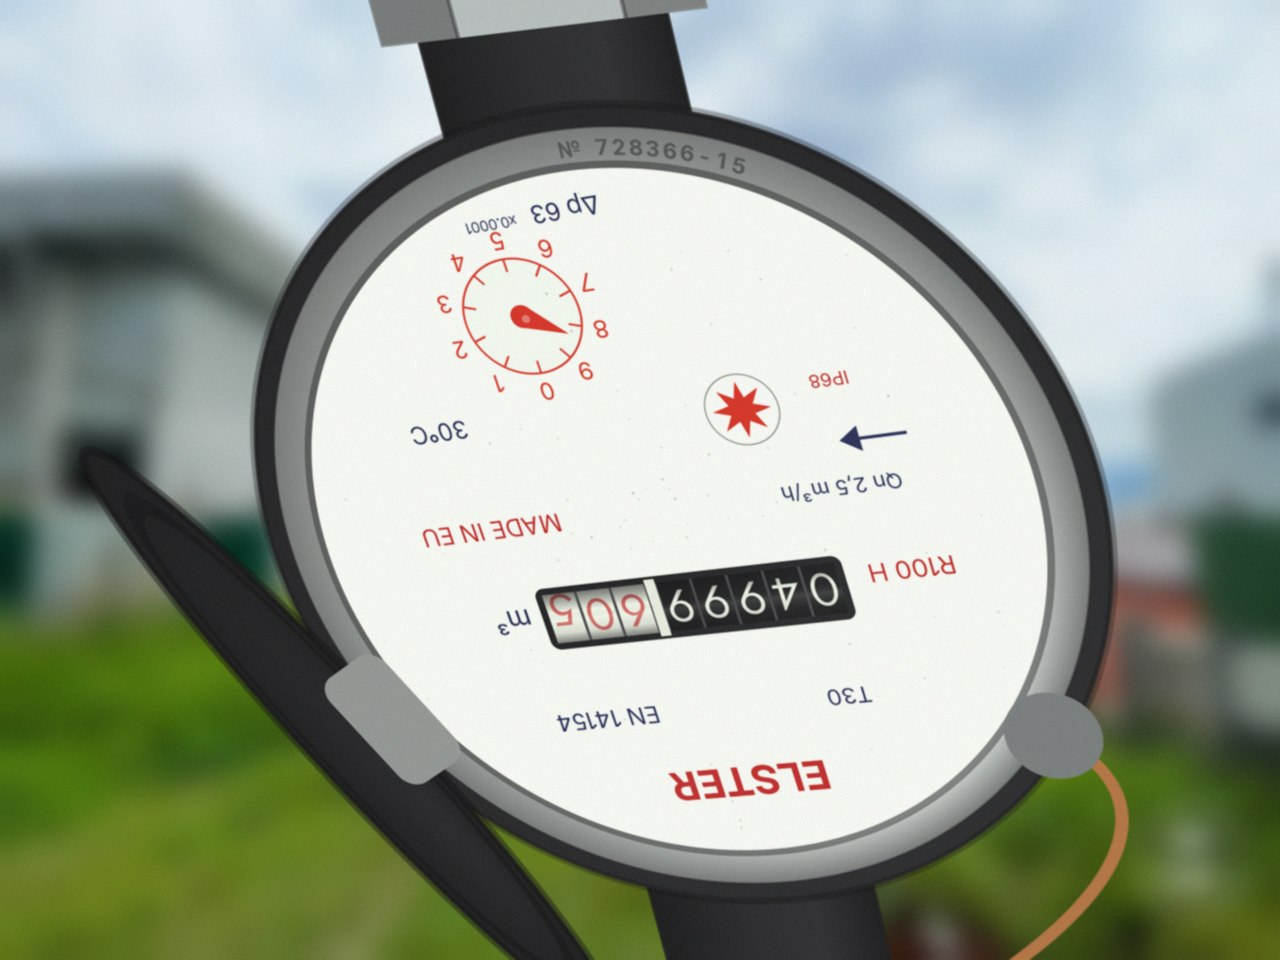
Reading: {"value": 4999.6048, "unit": "m³"}
